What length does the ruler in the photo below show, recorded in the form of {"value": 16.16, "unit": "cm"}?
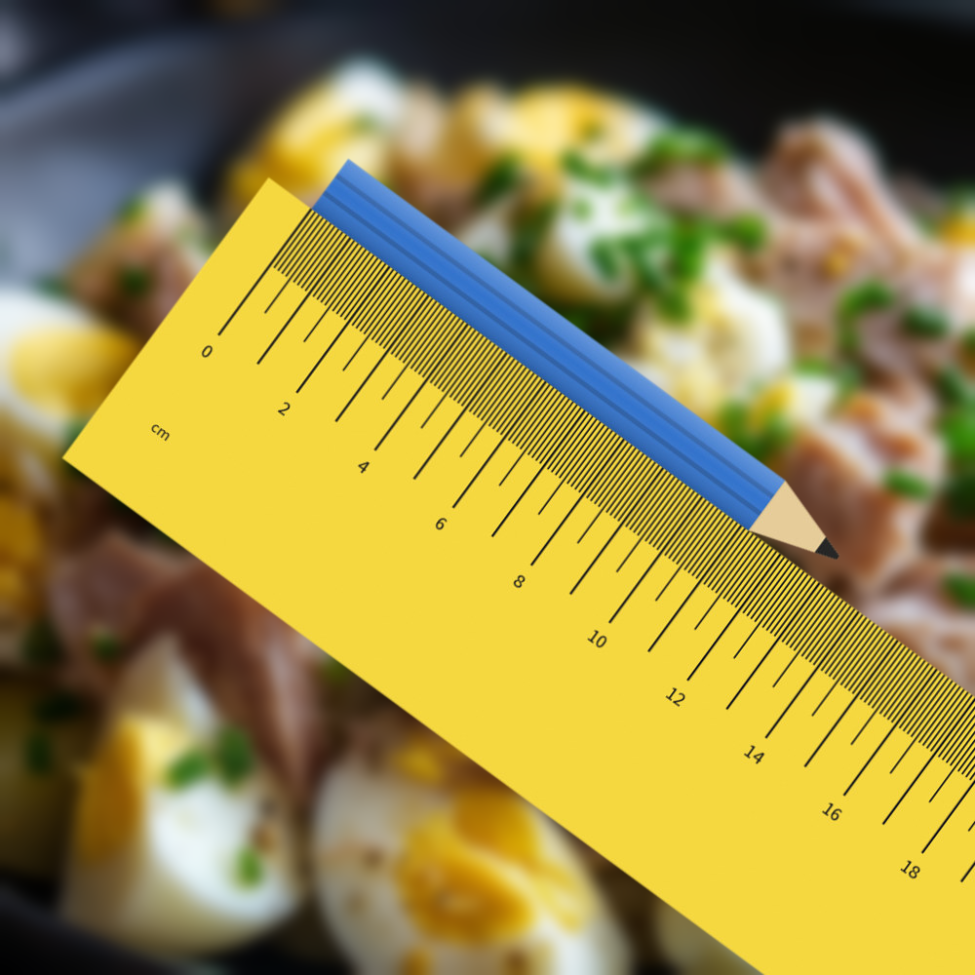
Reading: {"value": 13, "unit": "cm"}
